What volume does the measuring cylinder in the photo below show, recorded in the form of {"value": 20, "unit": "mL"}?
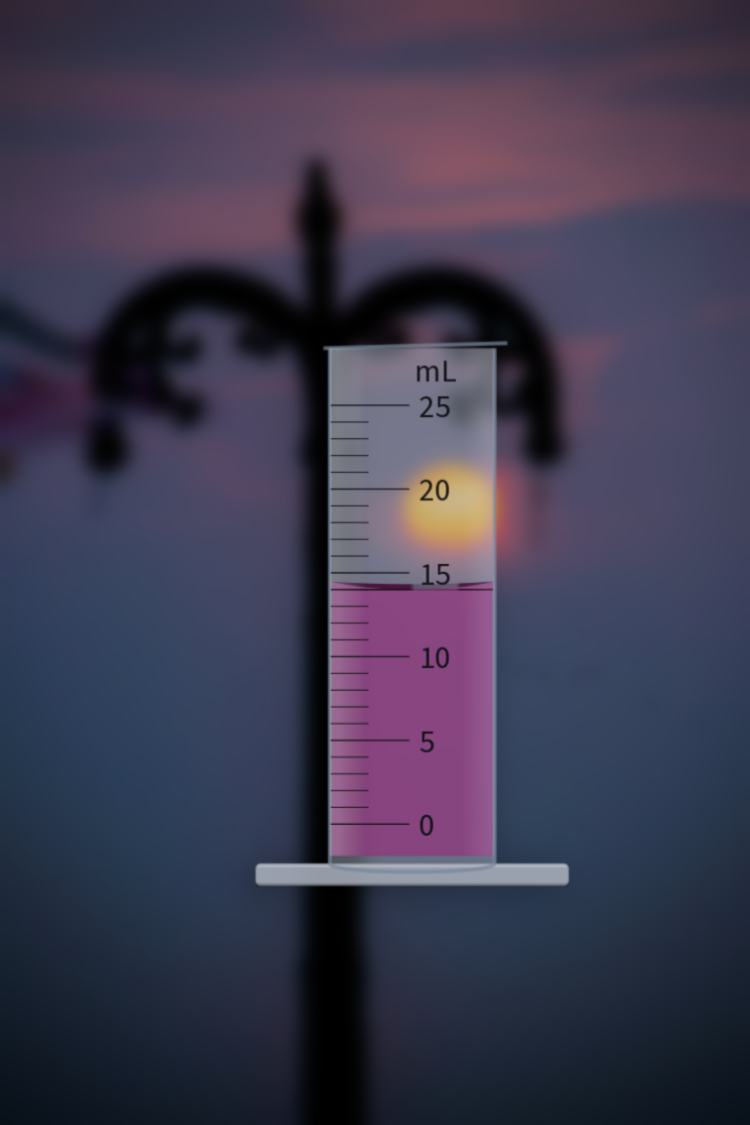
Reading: {"value": 14, "unit": "mL"}
